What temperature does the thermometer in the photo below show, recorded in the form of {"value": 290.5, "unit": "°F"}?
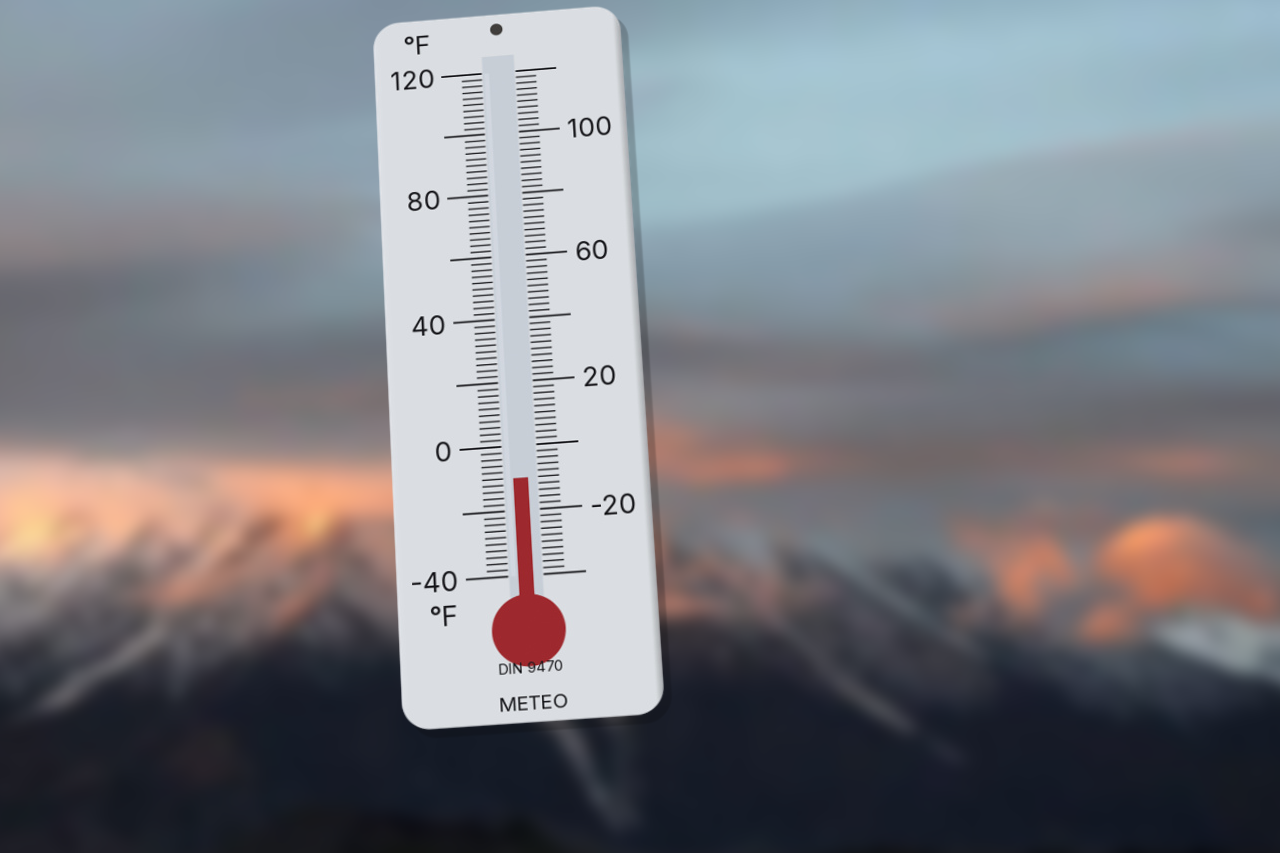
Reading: {"value": -10, "unit": "°F"}
